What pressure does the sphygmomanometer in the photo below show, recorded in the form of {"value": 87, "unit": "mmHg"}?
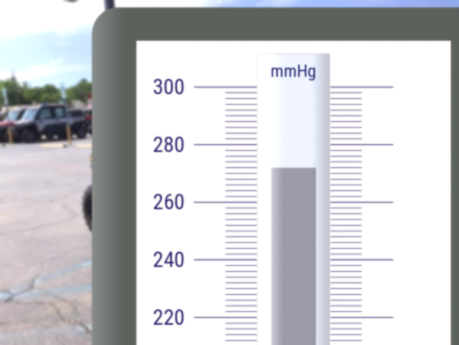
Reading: {"value": 272, "unit": "mmHg"}
